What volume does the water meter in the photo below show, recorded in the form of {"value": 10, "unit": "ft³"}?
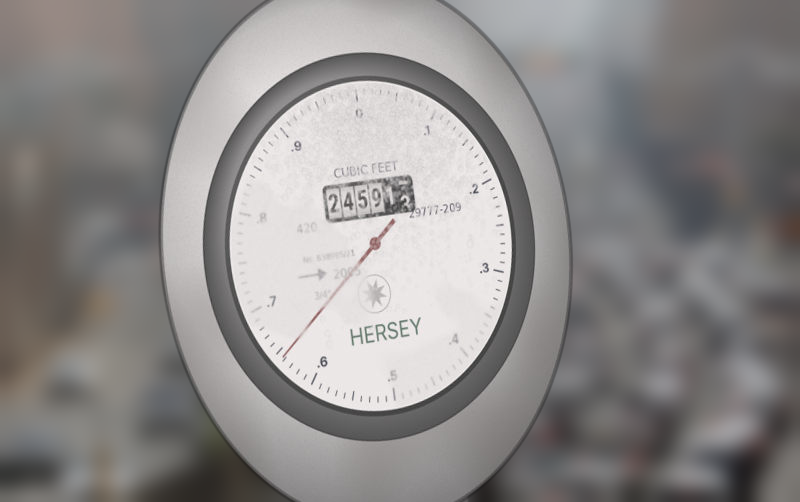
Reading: {"value": 245912.64, "unit": "ft³"}
